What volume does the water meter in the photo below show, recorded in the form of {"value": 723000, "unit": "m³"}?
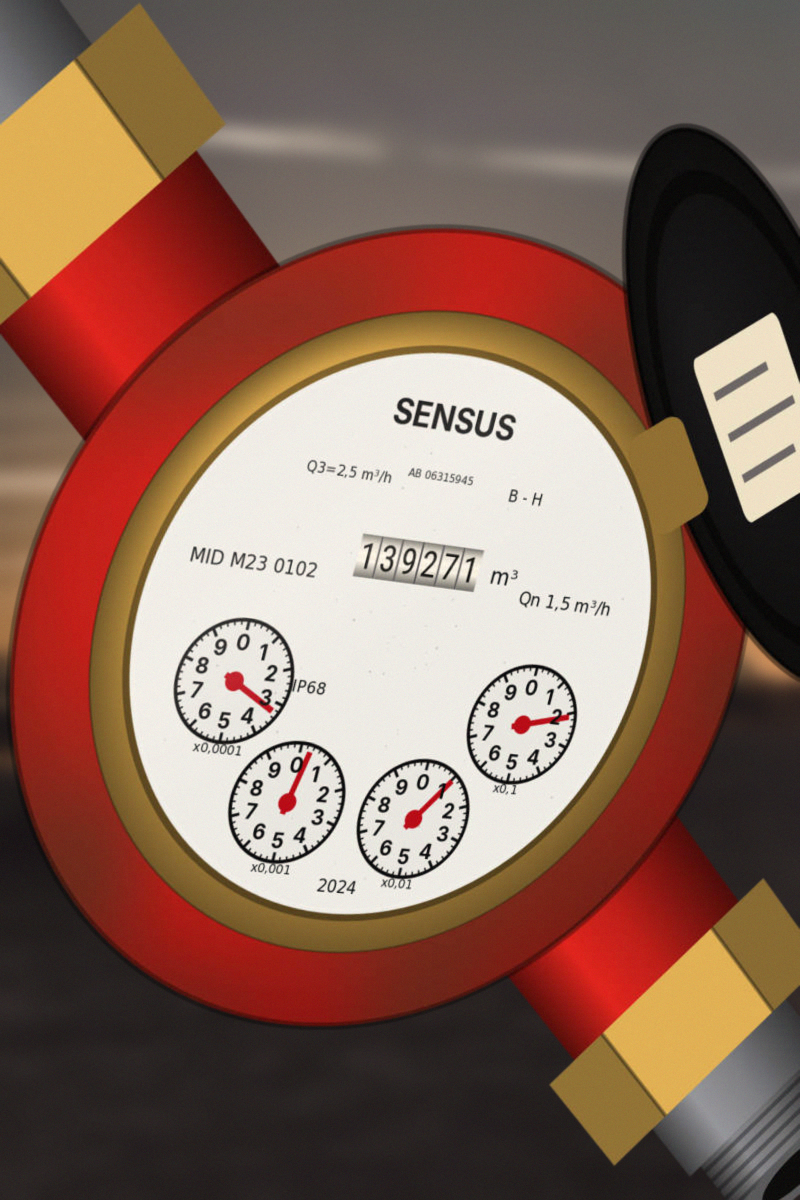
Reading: {"value": 139271.2103, "unit": "m³"}
